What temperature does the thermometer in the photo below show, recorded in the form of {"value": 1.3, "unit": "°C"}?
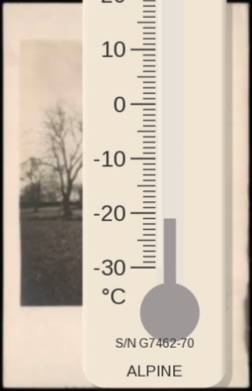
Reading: {"value": -21, "unit": "°C"}
